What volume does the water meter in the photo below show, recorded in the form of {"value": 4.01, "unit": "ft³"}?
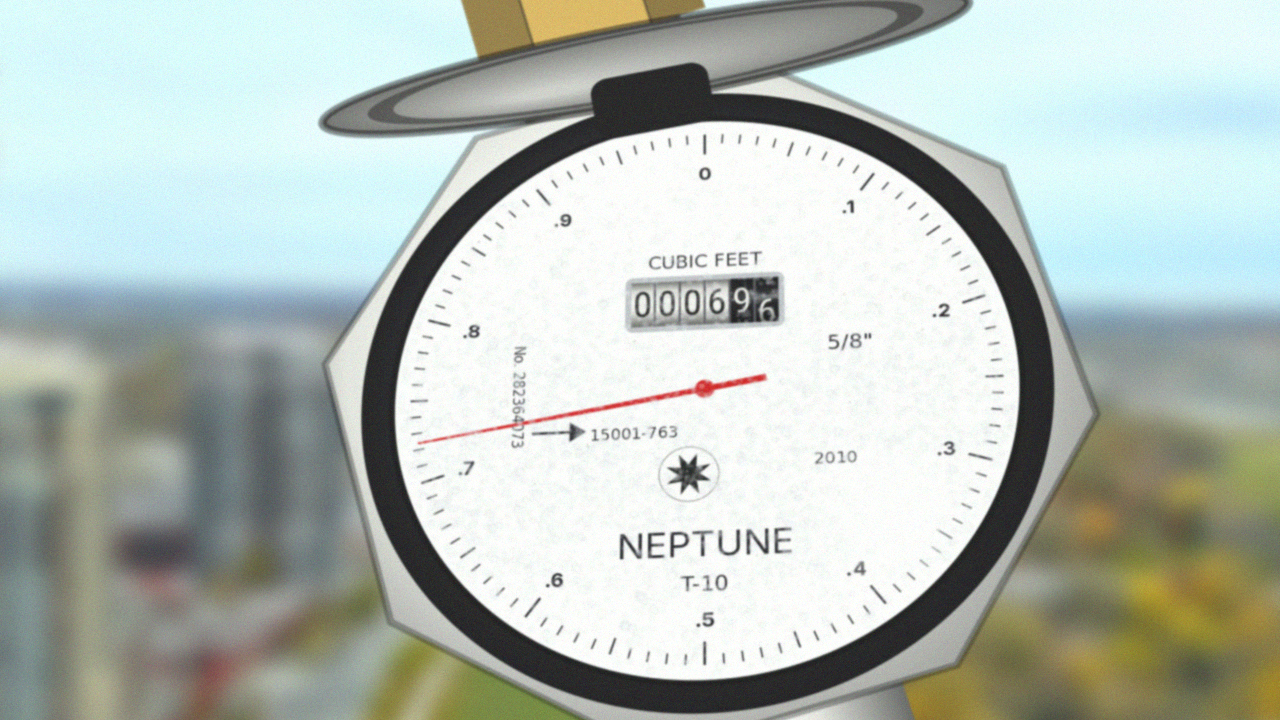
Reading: {"value": 695.72, "unit": "ft³"}
